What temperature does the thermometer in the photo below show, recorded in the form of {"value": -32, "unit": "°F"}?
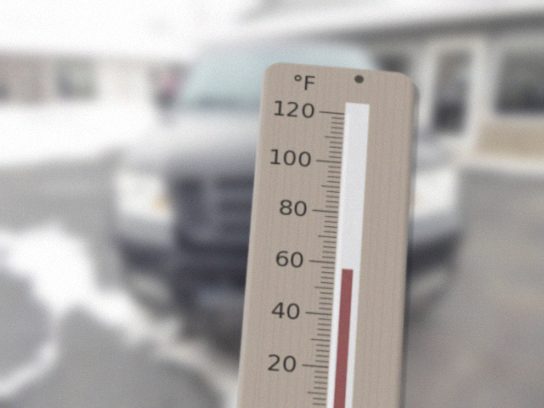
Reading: {"value": 58, "unit": "°F"}
